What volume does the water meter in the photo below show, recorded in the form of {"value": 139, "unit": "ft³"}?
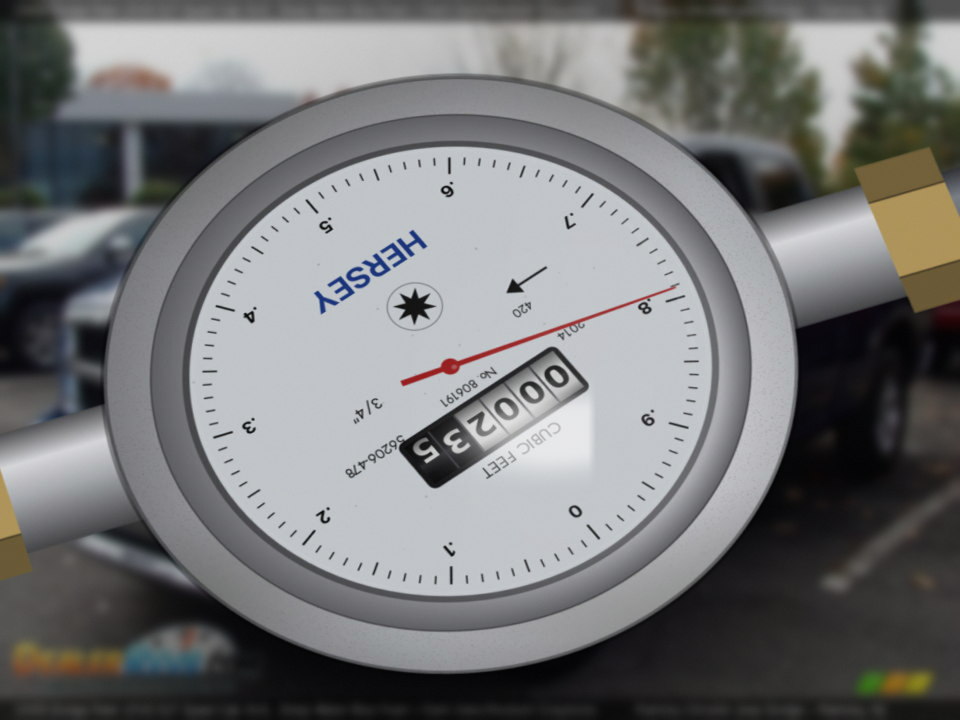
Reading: {"value": 234.79, "unit": "ft³"}
